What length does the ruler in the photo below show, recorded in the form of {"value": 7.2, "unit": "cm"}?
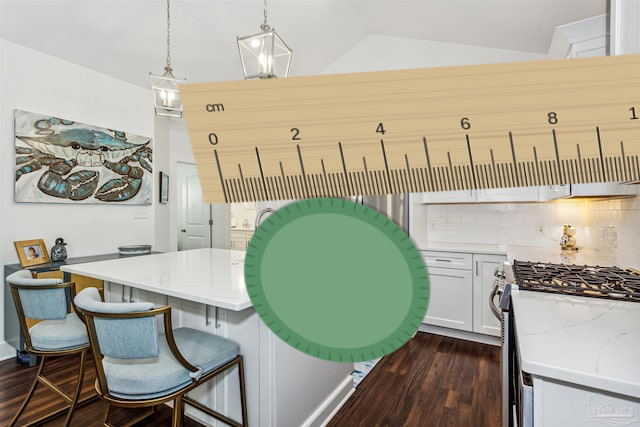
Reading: {"value": 4.5, "unit": "cm"}
